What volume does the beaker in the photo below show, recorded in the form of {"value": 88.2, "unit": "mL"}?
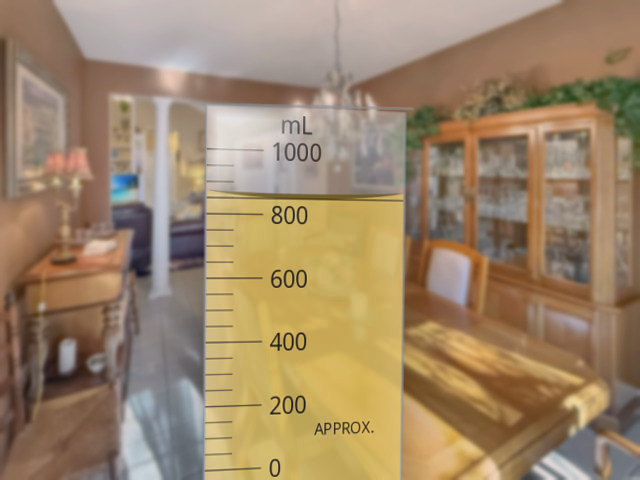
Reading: {"value": 850, "unit": "mL"}
